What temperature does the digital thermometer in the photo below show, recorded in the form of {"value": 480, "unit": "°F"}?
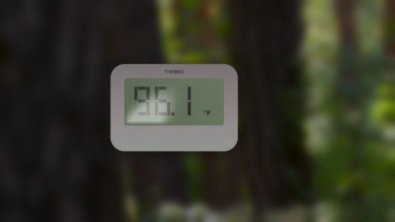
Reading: {"value": 96.1, "unit": "°F"}
